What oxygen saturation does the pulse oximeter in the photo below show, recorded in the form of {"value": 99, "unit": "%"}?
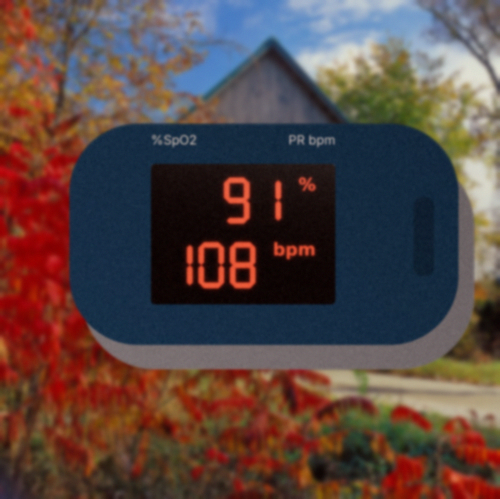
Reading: {"value": 91, "unit": "%"}
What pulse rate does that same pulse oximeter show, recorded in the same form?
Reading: {"value": 108, "unit": "bpm"}
